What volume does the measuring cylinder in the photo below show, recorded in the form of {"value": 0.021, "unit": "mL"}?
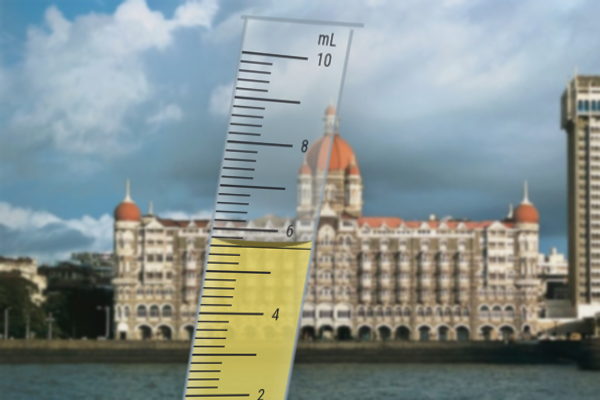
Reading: {"value": 5.6, "unit": "mL"}
